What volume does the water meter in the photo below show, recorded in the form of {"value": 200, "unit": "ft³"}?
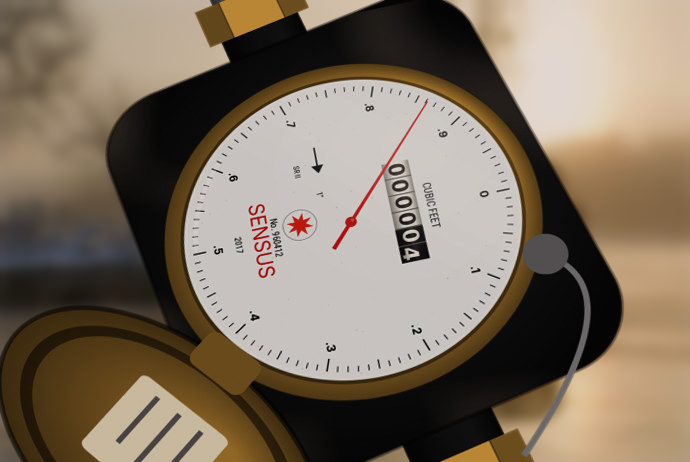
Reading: {"value": 3.86, "unit": "ft³"}
